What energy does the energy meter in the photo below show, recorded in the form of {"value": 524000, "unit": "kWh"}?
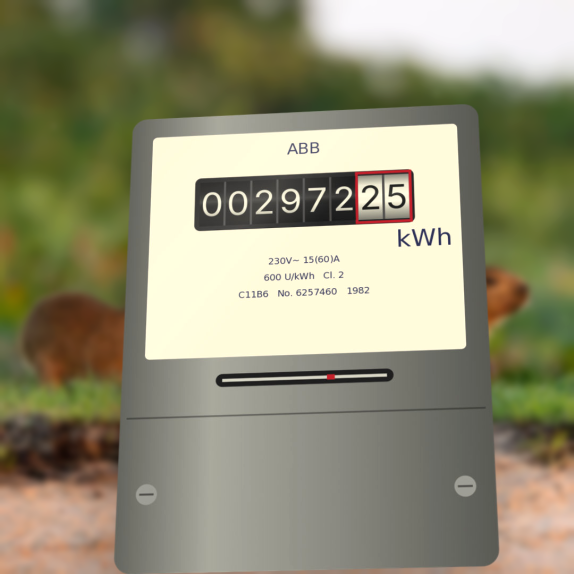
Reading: {"value": 2972.25, "unit": "kWh"}
